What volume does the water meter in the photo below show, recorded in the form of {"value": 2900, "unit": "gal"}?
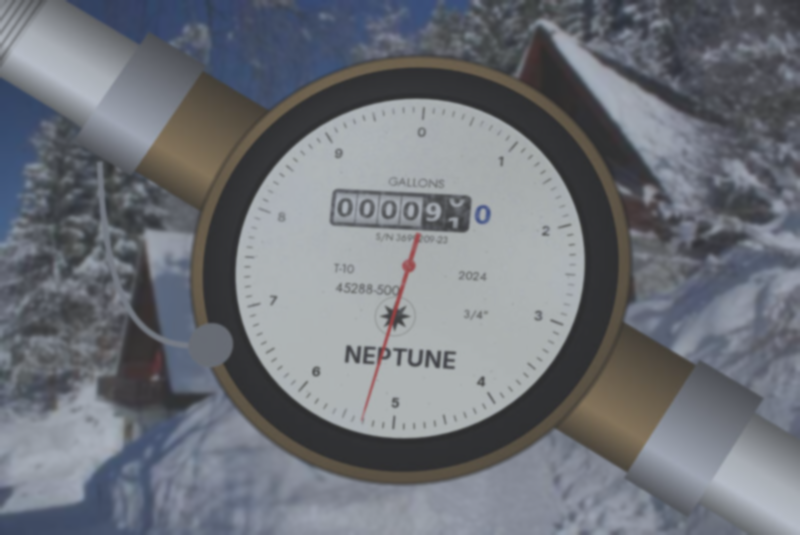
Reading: {"value": 905.3, "unit": "gal"}
